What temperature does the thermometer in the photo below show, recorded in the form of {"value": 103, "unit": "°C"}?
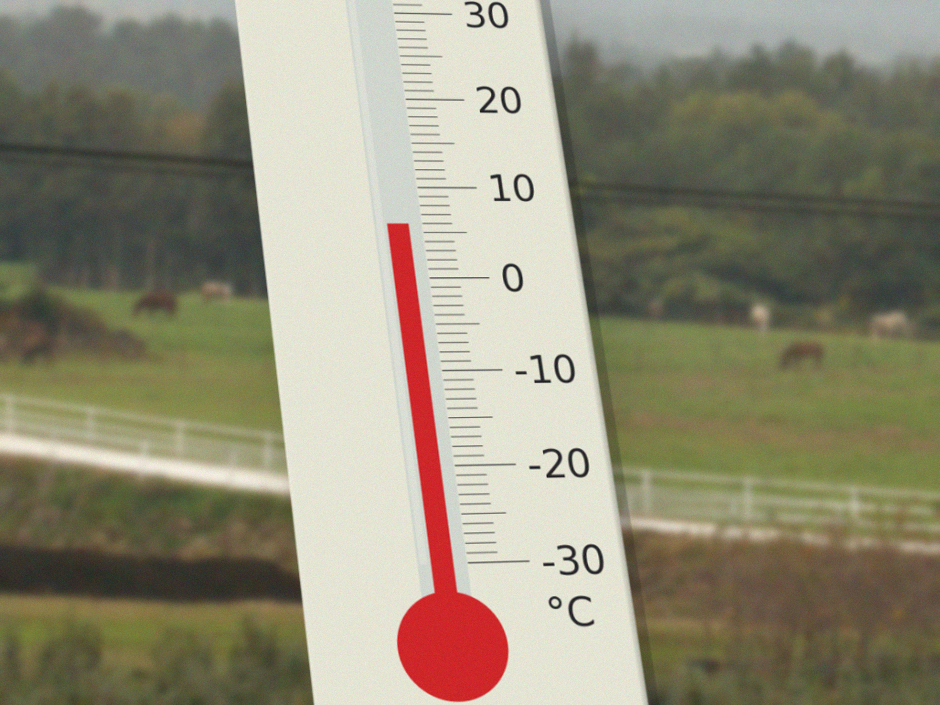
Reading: {"value": 6, "unit": "°C"}
